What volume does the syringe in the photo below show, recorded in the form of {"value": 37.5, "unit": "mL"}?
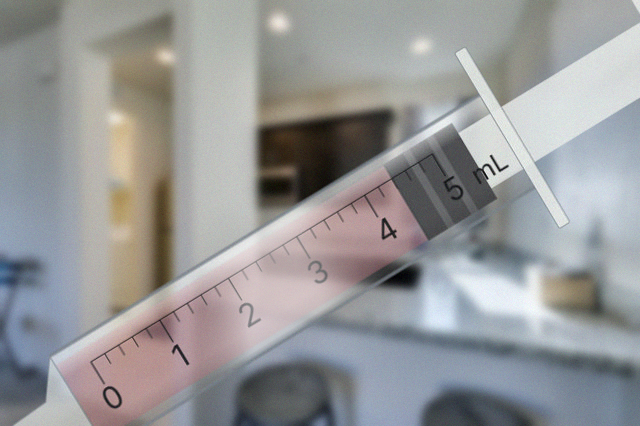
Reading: {"value": 4.4, "unit": "mL"}
